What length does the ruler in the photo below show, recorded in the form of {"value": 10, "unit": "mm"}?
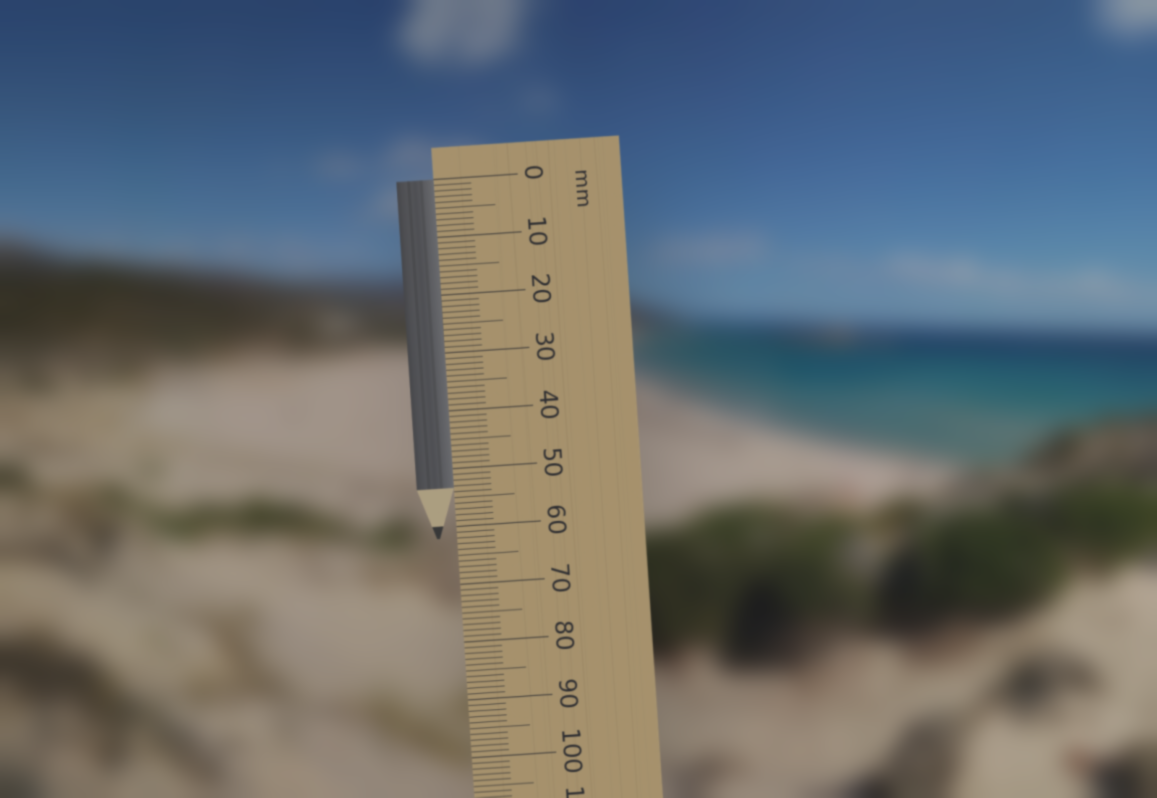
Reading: {"value": 62, "unit": "mm"}
